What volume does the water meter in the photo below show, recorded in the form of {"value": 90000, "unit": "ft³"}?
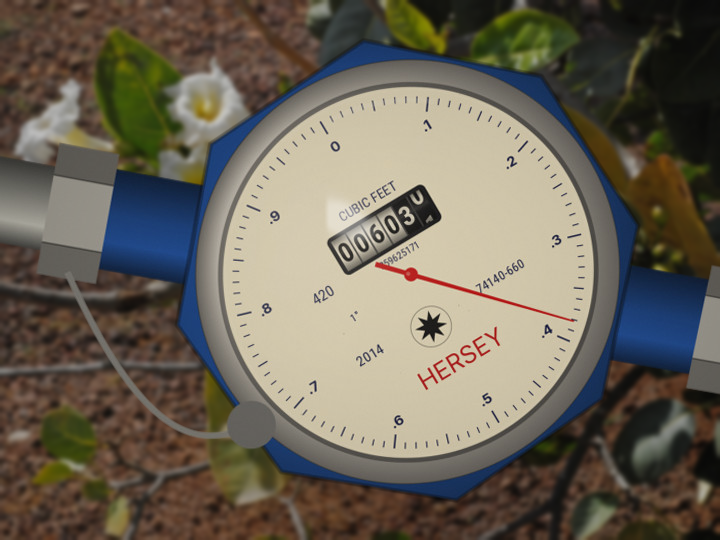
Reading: {"value": 6030.38, "unit": "ft³"}
